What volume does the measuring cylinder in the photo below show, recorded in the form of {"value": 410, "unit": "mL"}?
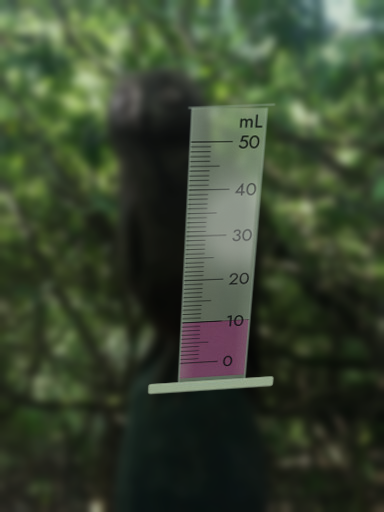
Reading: {"value": 10, "unit": "mL"}
